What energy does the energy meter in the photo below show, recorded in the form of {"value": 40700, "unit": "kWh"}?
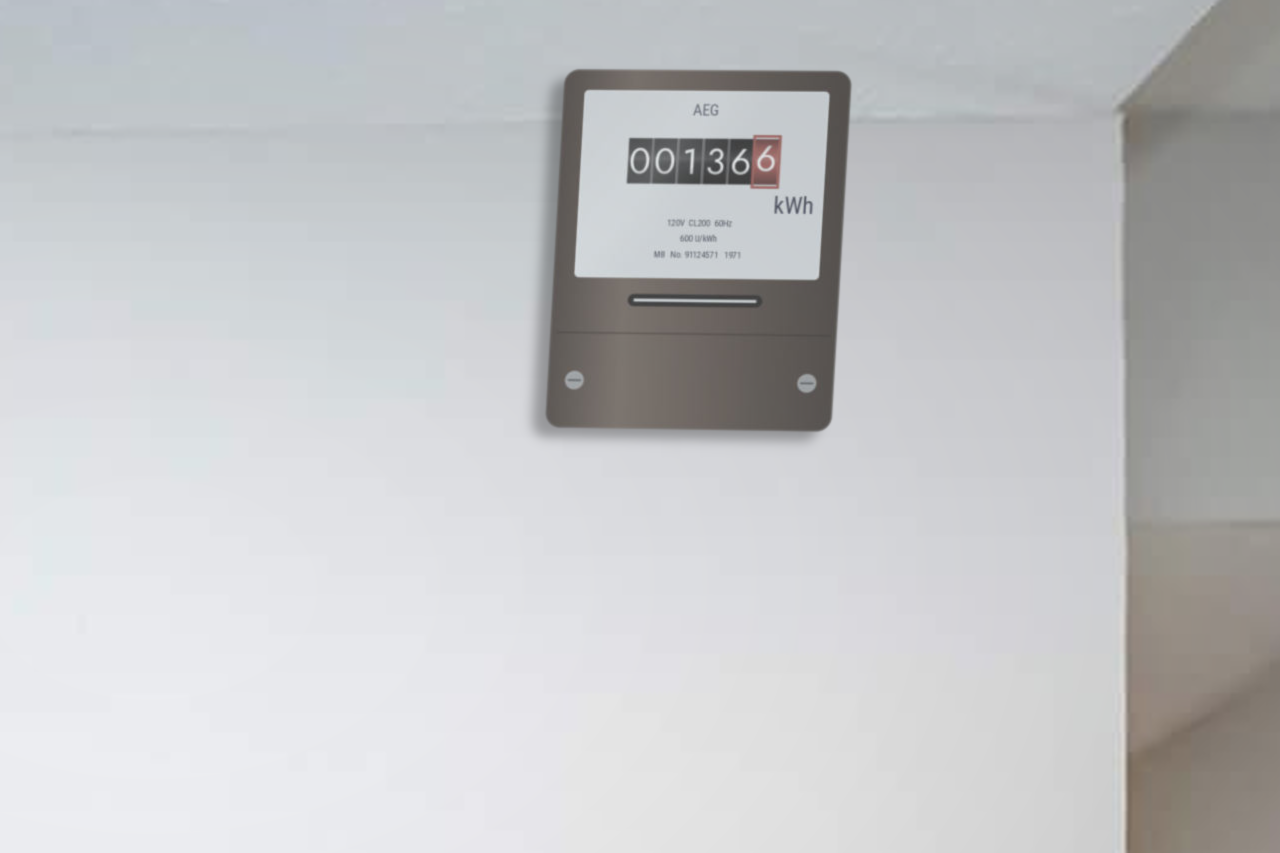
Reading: {"value": 136.6, "unit": "kWh"}
